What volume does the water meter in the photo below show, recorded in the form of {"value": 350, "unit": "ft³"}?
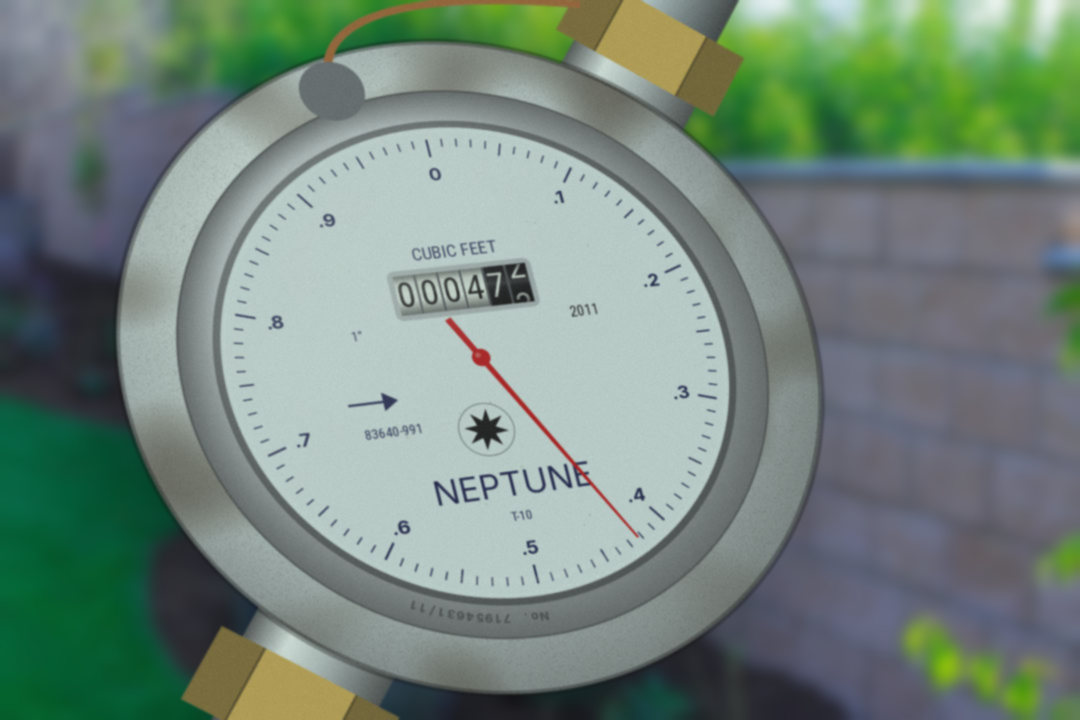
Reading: {"value": 472.42, "unit": "ft³"}
